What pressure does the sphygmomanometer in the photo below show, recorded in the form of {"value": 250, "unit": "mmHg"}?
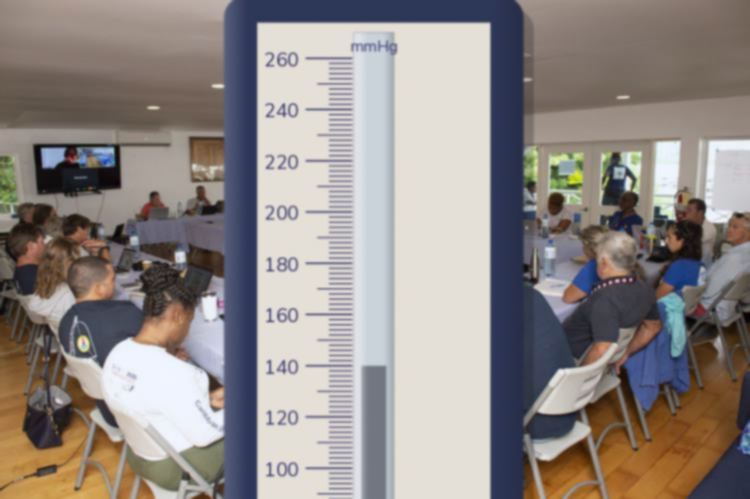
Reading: {"value": 140, "unit": "mmHg"}
